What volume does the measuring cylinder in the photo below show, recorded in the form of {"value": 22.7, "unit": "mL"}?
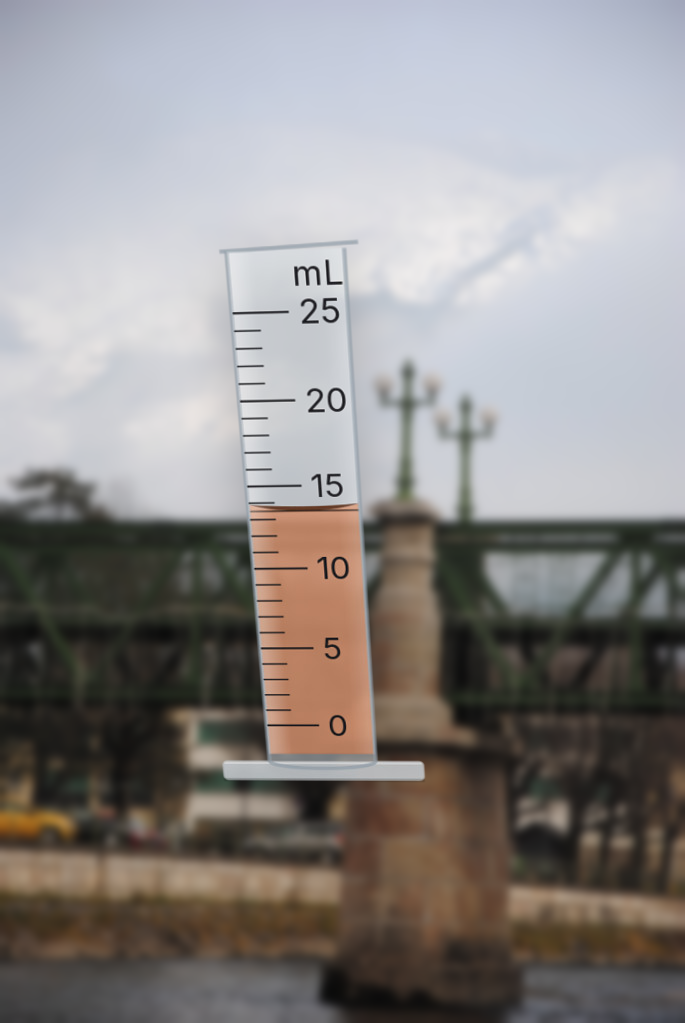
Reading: {"value": 13.5, "unit": "mL"}
